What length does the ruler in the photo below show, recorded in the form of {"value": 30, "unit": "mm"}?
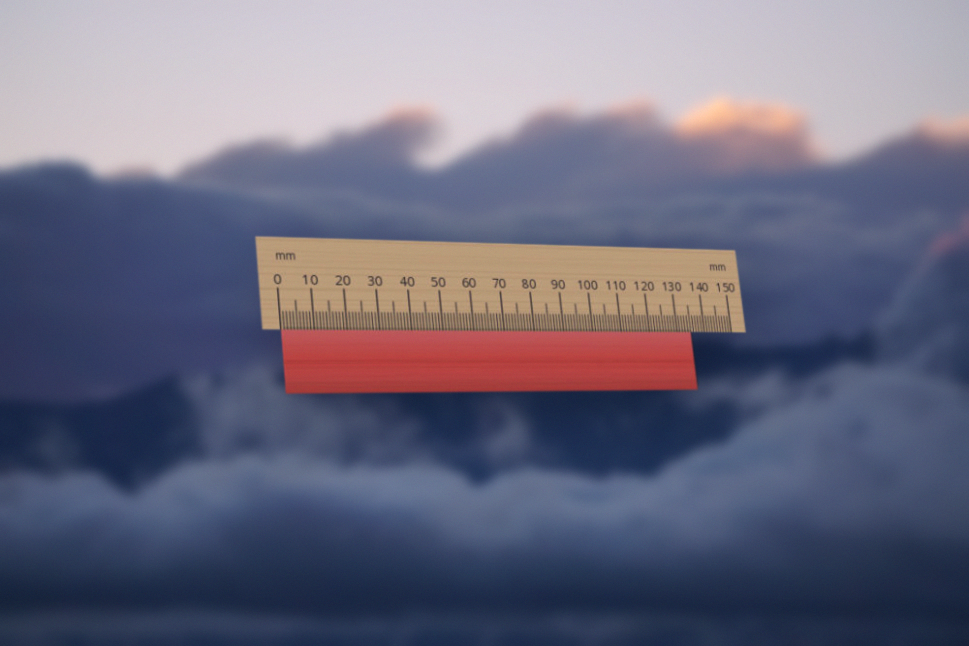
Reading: {"value": 135, "unit": "mm"}
